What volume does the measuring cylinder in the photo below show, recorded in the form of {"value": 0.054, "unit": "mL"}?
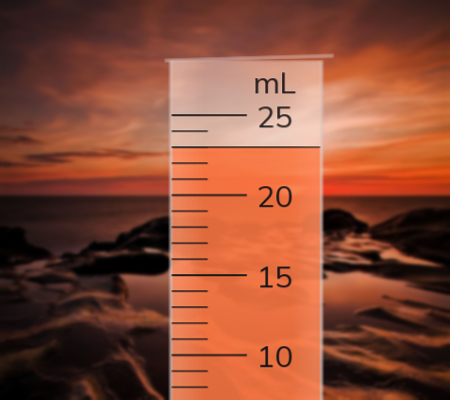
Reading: {"value": 23, "unit": "mL"}
